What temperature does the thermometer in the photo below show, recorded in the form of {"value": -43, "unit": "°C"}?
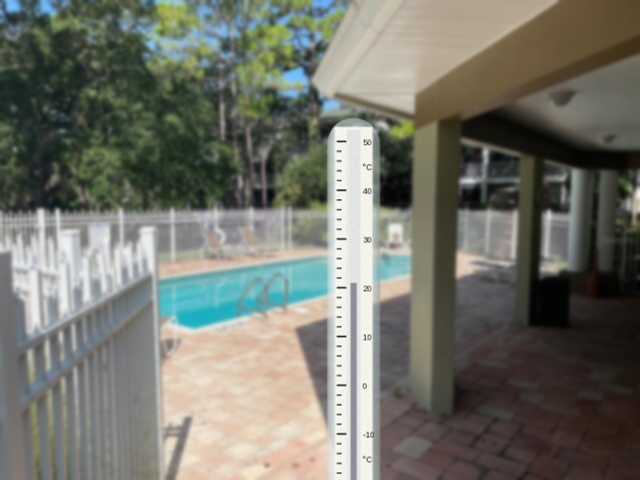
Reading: {"value": 21, "unit": "°C"}
